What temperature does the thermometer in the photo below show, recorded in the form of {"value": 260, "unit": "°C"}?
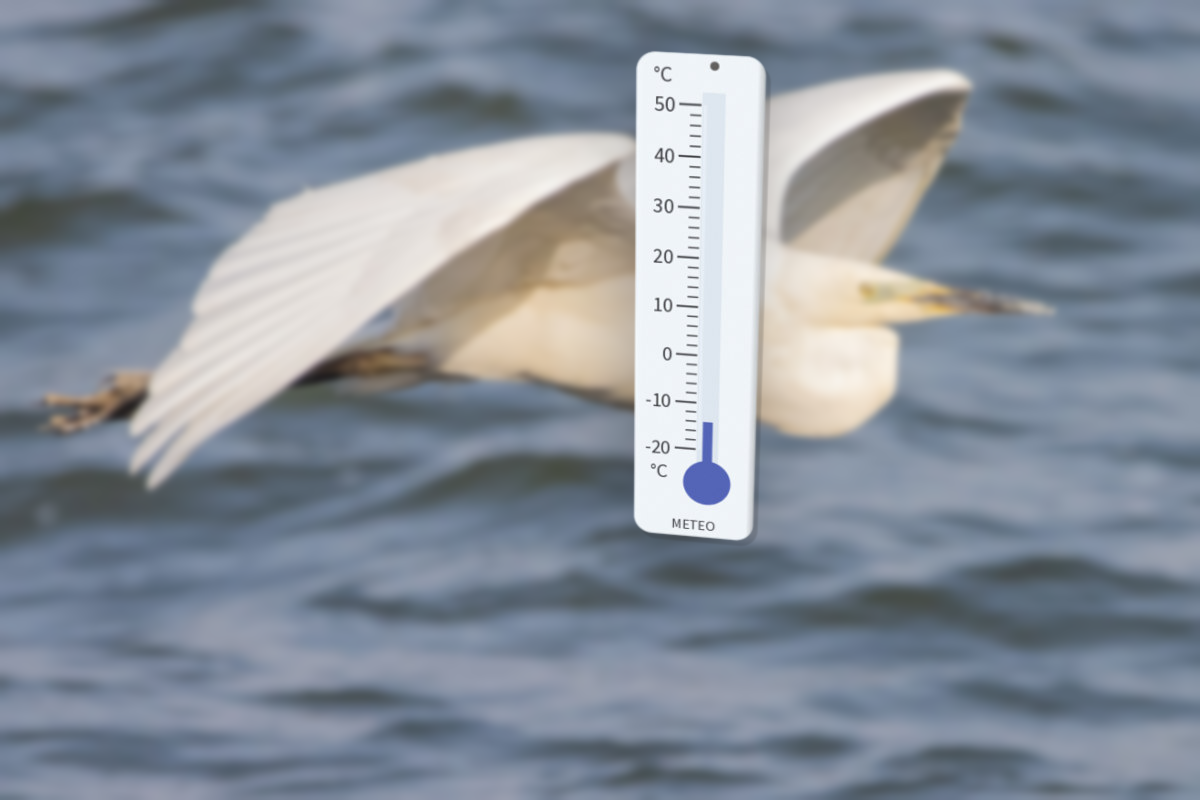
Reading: {"value": -14, "unit": "°C"}
